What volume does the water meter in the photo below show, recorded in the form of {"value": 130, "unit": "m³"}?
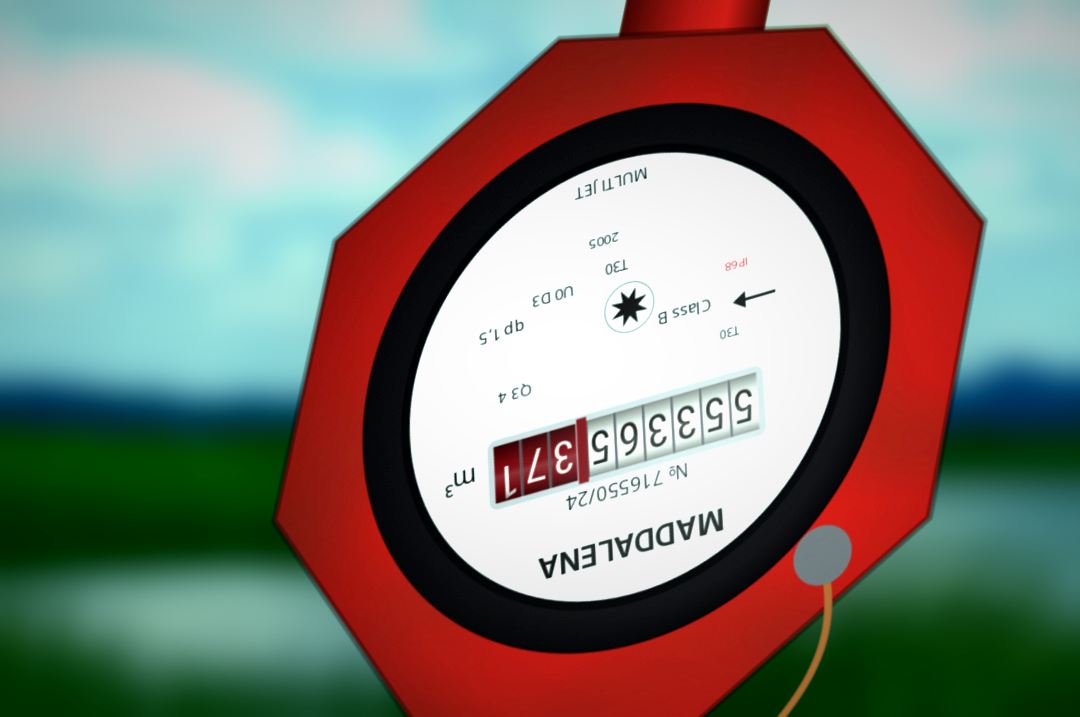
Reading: {"value": 553365.371, "unit": "m³"}
